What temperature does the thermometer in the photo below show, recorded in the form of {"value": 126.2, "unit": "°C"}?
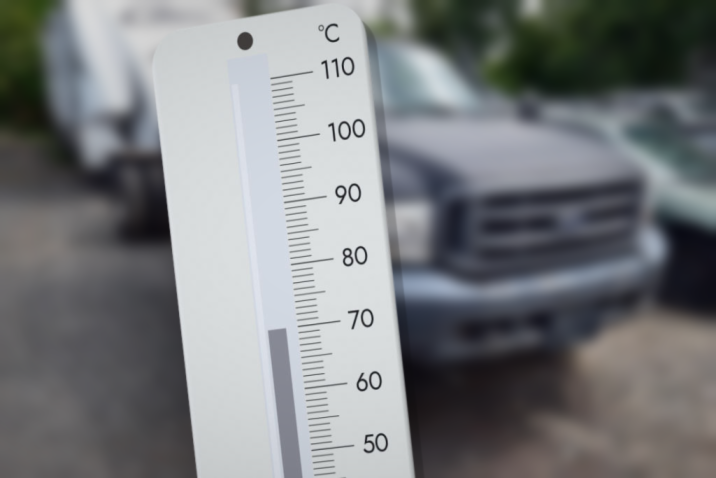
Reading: {"value": 70, "unit": "°C"}
